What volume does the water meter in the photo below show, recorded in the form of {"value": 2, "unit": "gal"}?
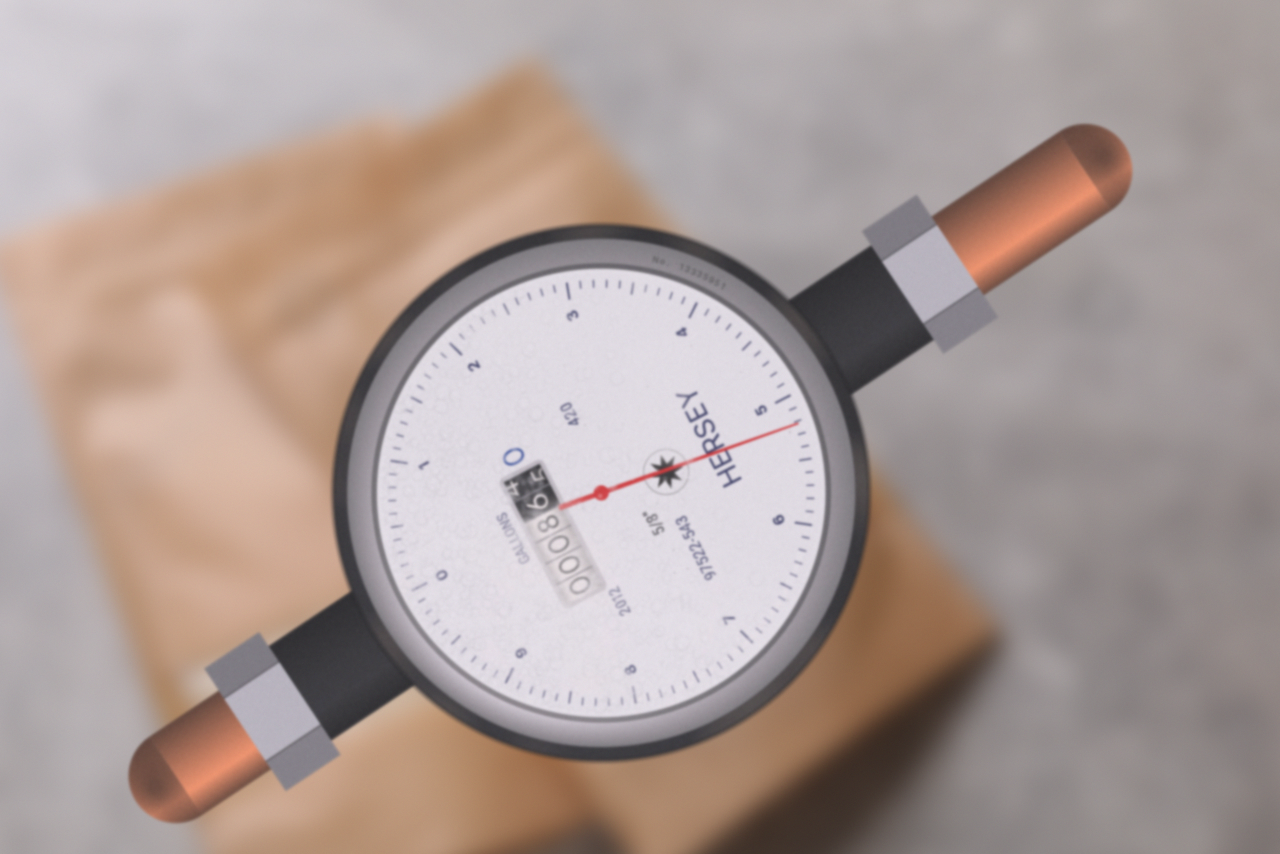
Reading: {"value": 8645.2, "unit": "gal"}
